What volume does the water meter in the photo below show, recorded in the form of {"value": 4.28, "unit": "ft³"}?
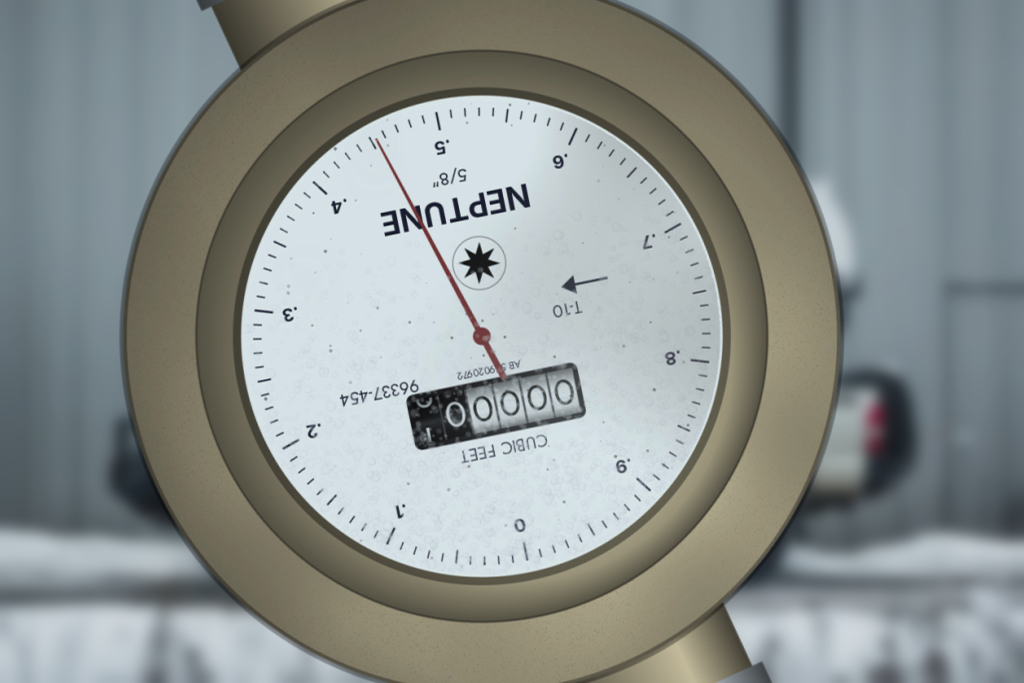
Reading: {"value": 1.45, "unit": "ft³"}
